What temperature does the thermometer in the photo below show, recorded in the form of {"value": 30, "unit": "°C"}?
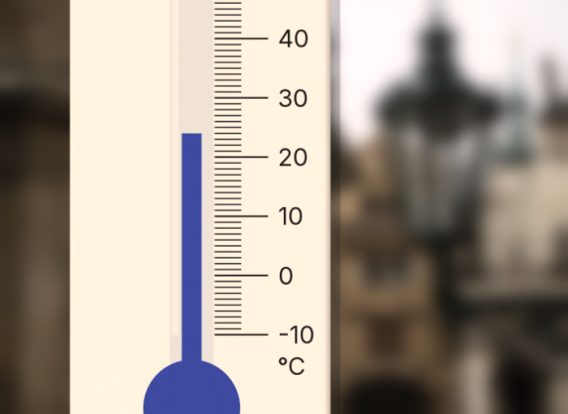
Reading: {"value": 24, "unit": "°C"}
